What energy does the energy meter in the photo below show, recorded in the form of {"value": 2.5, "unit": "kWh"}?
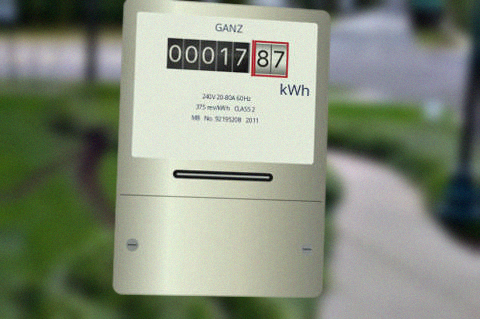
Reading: {"value": 17.87, "unit": "kWh"}
